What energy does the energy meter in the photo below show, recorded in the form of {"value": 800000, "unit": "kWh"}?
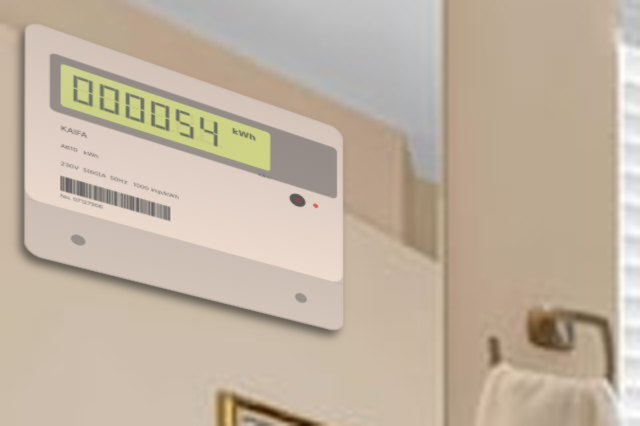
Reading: {"value": 54, "unit": "kWh"}
